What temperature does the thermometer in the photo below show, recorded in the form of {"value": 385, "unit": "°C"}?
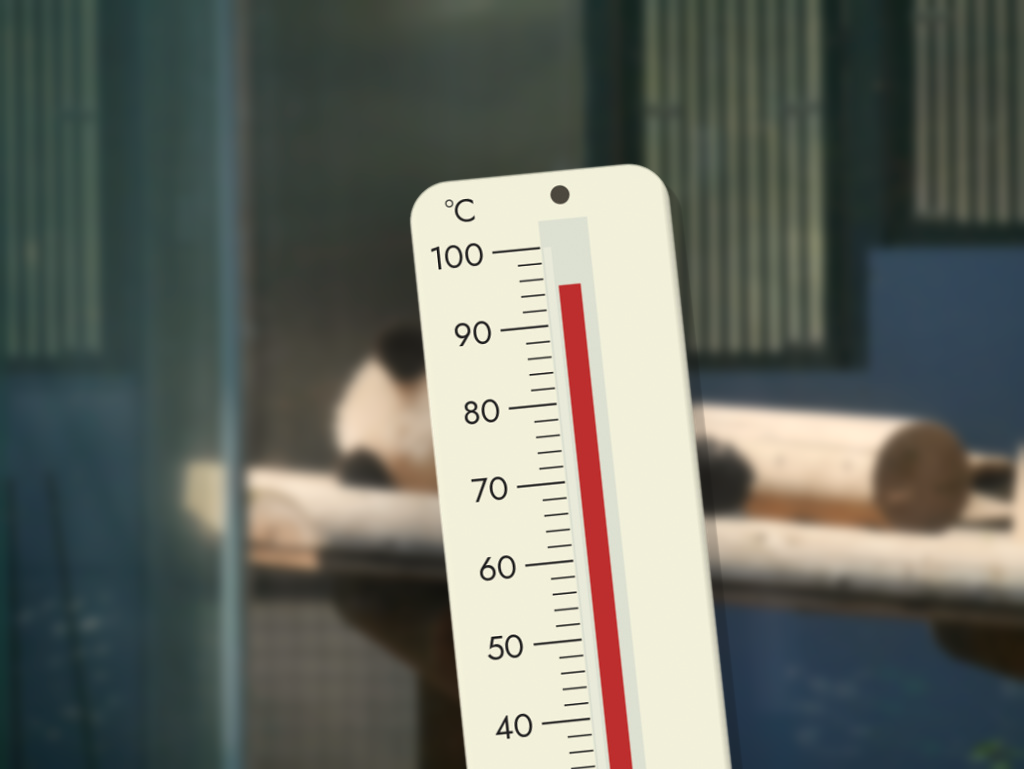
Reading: {"value": 95, "unit": "°C"}
